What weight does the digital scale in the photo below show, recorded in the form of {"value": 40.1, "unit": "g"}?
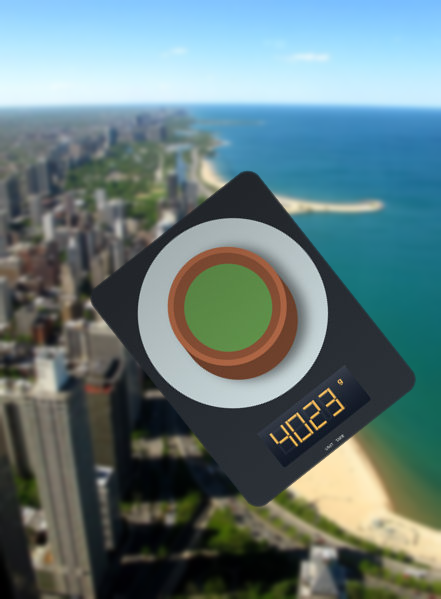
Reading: {"value": 4023, "unit": "g"}
